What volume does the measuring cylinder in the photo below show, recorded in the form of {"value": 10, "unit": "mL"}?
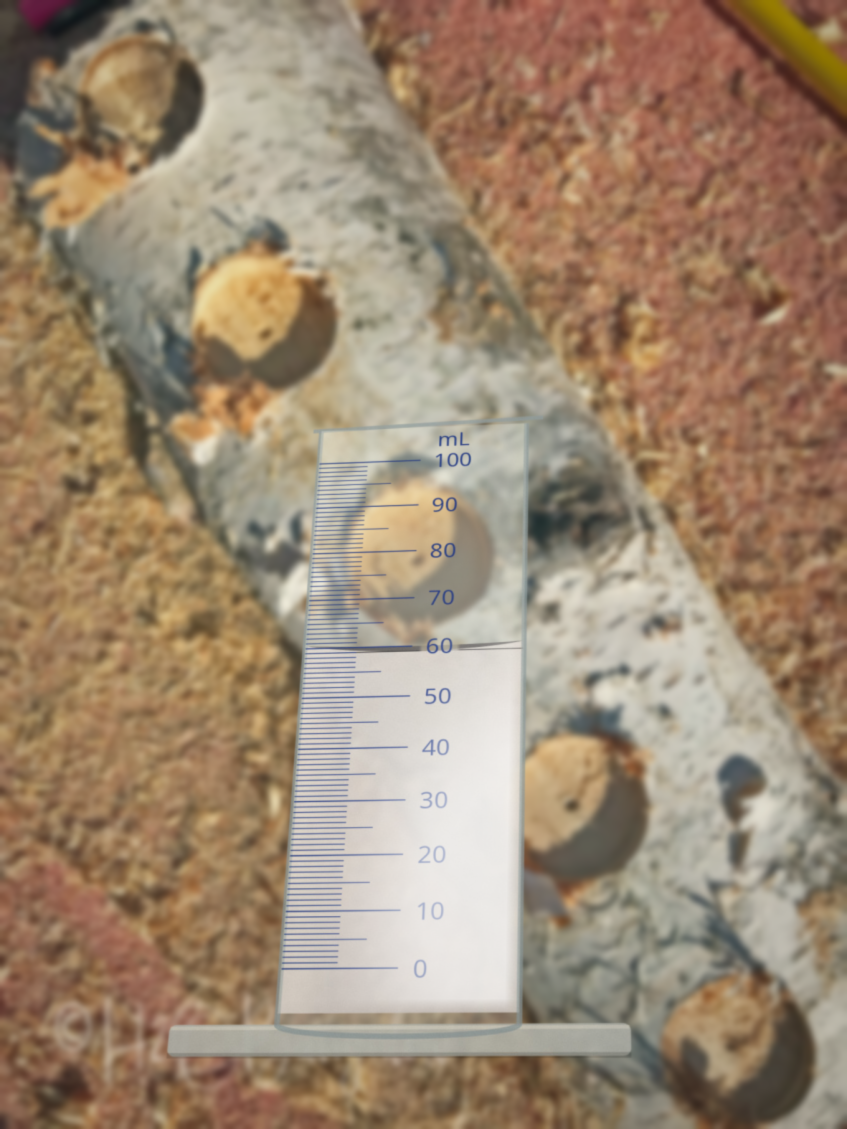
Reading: {"value": 59, "unit": "mL"}
